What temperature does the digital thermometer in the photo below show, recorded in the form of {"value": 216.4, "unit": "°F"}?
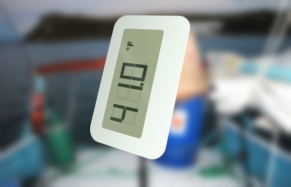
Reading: {"value": 41.0, "unit": "°F"}
